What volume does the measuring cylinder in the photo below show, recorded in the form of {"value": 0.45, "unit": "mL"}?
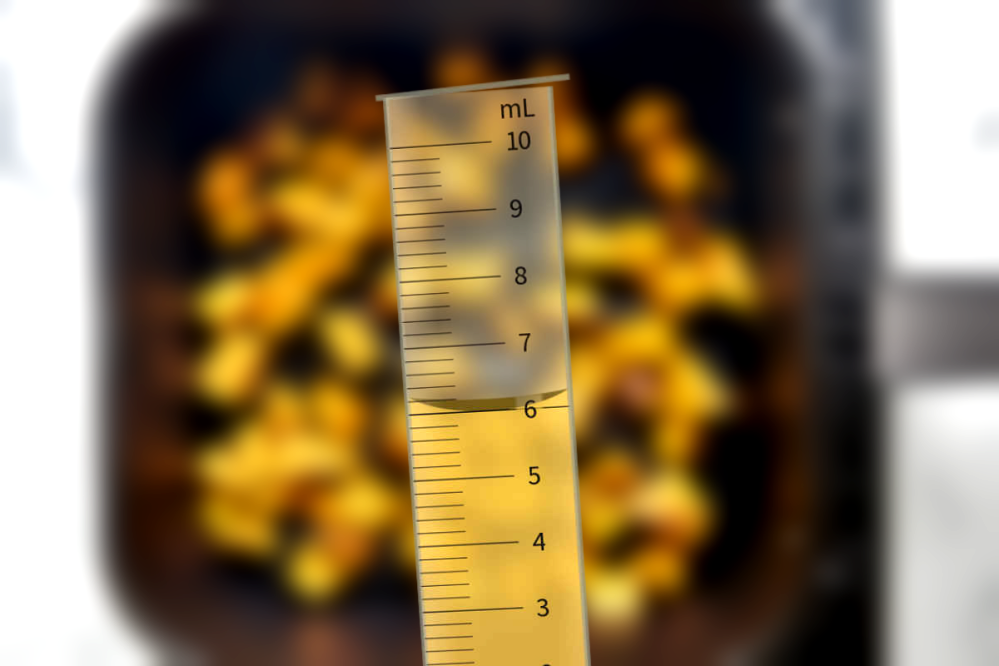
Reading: {"value": 6, "unit": "mL"}
